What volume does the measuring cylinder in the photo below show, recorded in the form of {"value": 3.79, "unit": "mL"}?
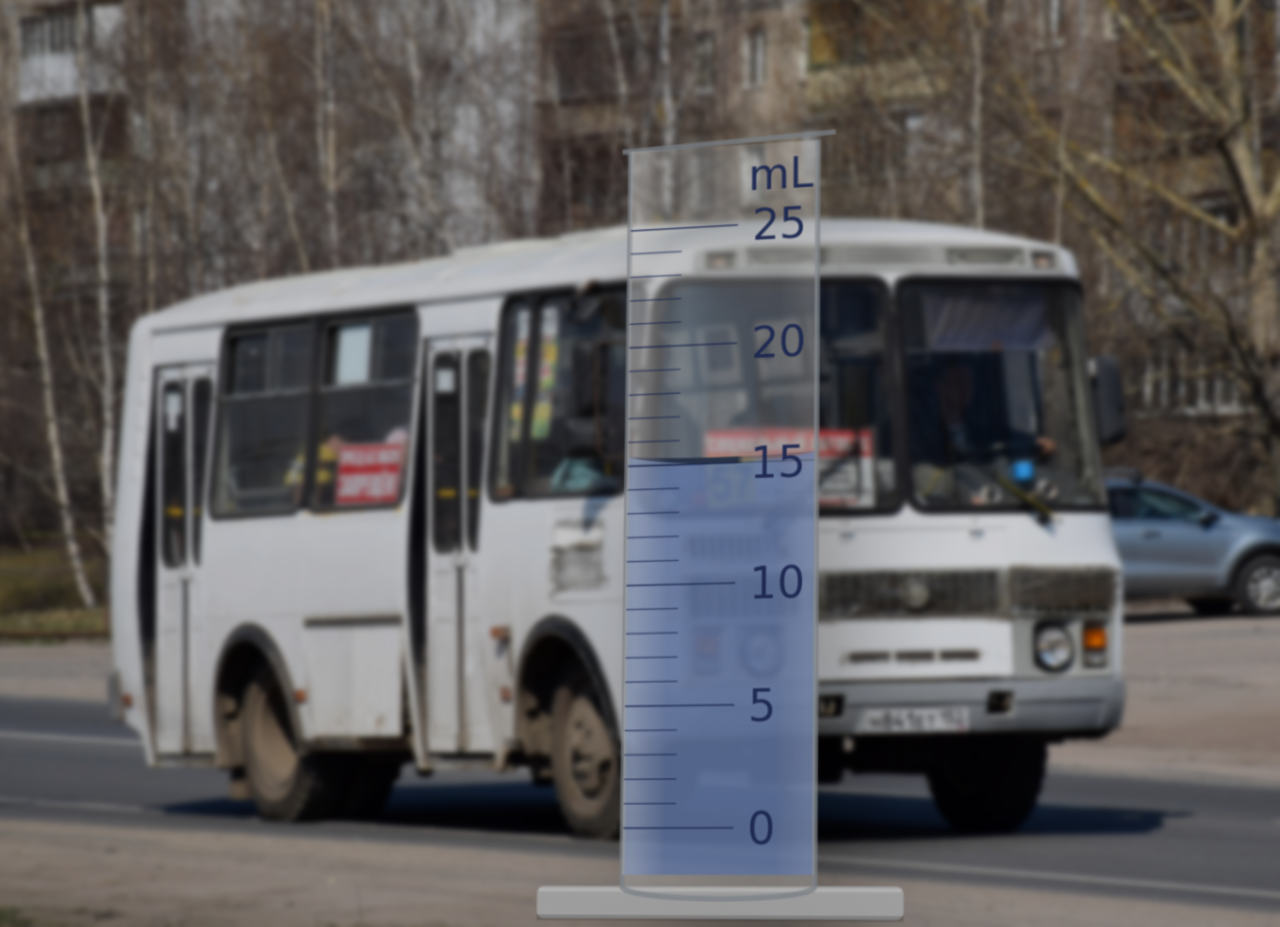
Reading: {"value": 15, "unit": "mL"}
